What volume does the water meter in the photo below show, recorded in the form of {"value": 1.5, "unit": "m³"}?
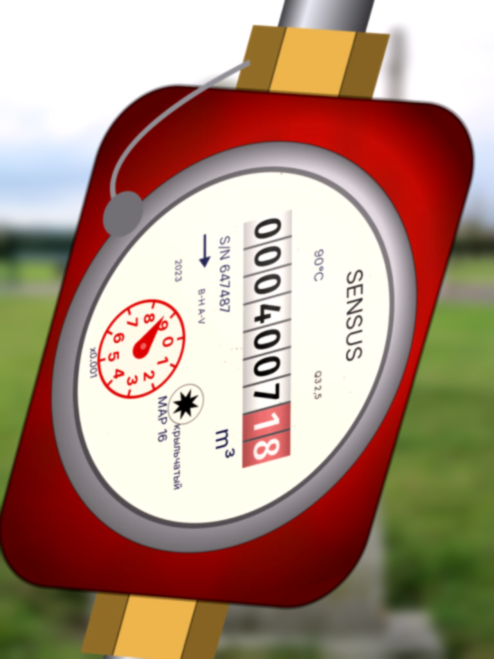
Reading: {"value": 4007.188, "unit": "m³"}
